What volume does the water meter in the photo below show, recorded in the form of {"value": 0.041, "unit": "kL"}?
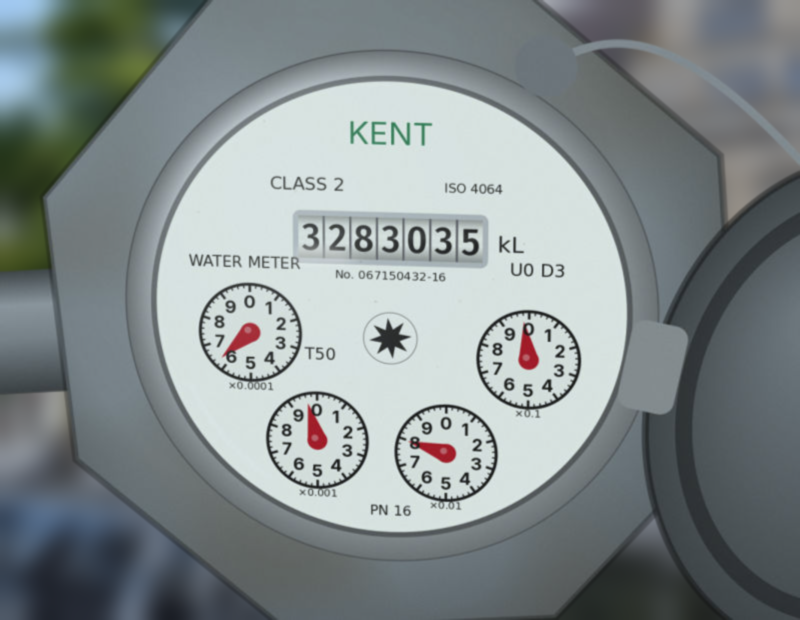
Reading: {"value": 3283034.9796, "unit": "kL"}
